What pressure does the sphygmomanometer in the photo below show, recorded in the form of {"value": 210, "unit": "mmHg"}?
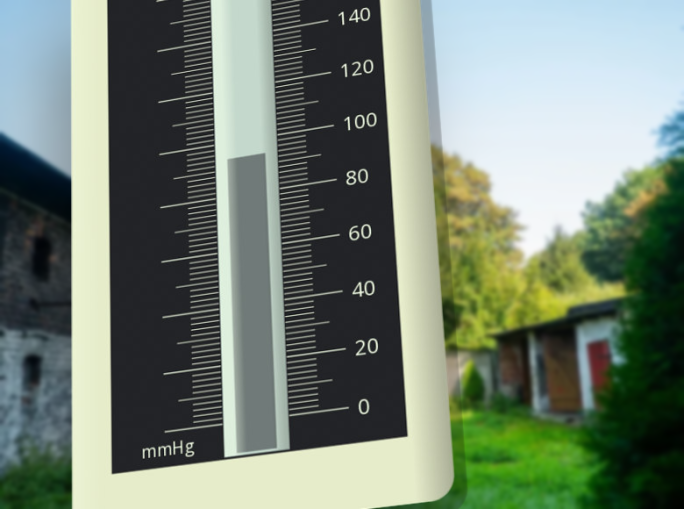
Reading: {"value": 94, "unit": "mmHg"}
